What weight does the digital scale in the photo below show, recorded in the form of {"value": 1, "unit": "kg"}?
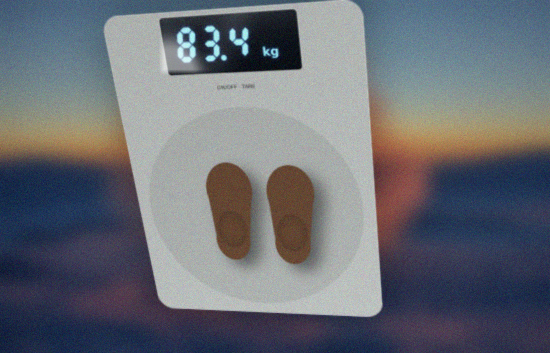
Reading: {"value": 83.4, "unit": "kg"}
